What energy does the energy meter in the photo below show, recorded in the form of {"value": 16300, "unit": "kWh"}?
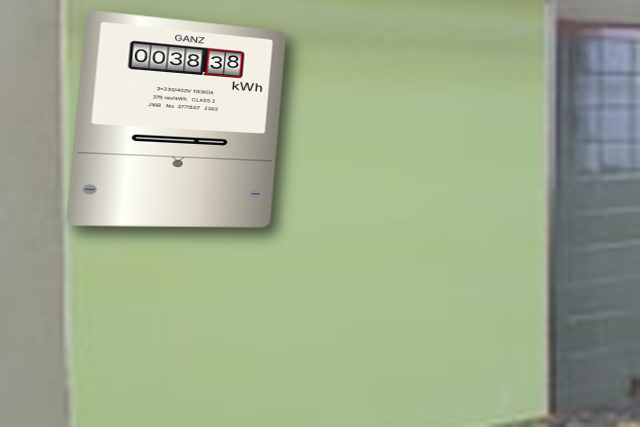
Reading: {"value": 38.38, "unit": "kWh"}
